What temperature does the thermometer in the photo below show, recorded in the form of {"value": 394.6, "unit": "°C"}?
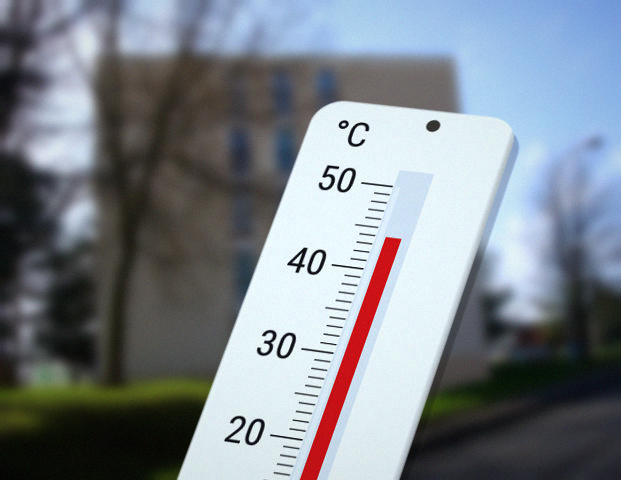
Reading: {"value": 44, "unit": "°C"}
